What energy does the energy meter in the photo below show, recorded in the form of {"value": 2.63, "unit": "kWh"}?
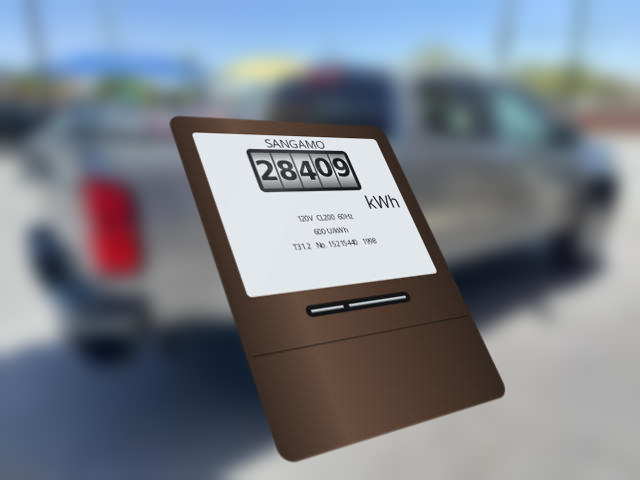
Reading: {"value": 28409, "unit": "kWh"}
